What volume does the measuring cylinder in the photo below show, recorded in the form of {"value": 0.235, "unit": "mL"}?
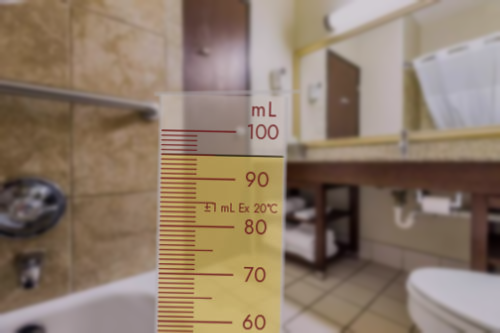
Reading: {"value": 95, "unit": "mL"}
